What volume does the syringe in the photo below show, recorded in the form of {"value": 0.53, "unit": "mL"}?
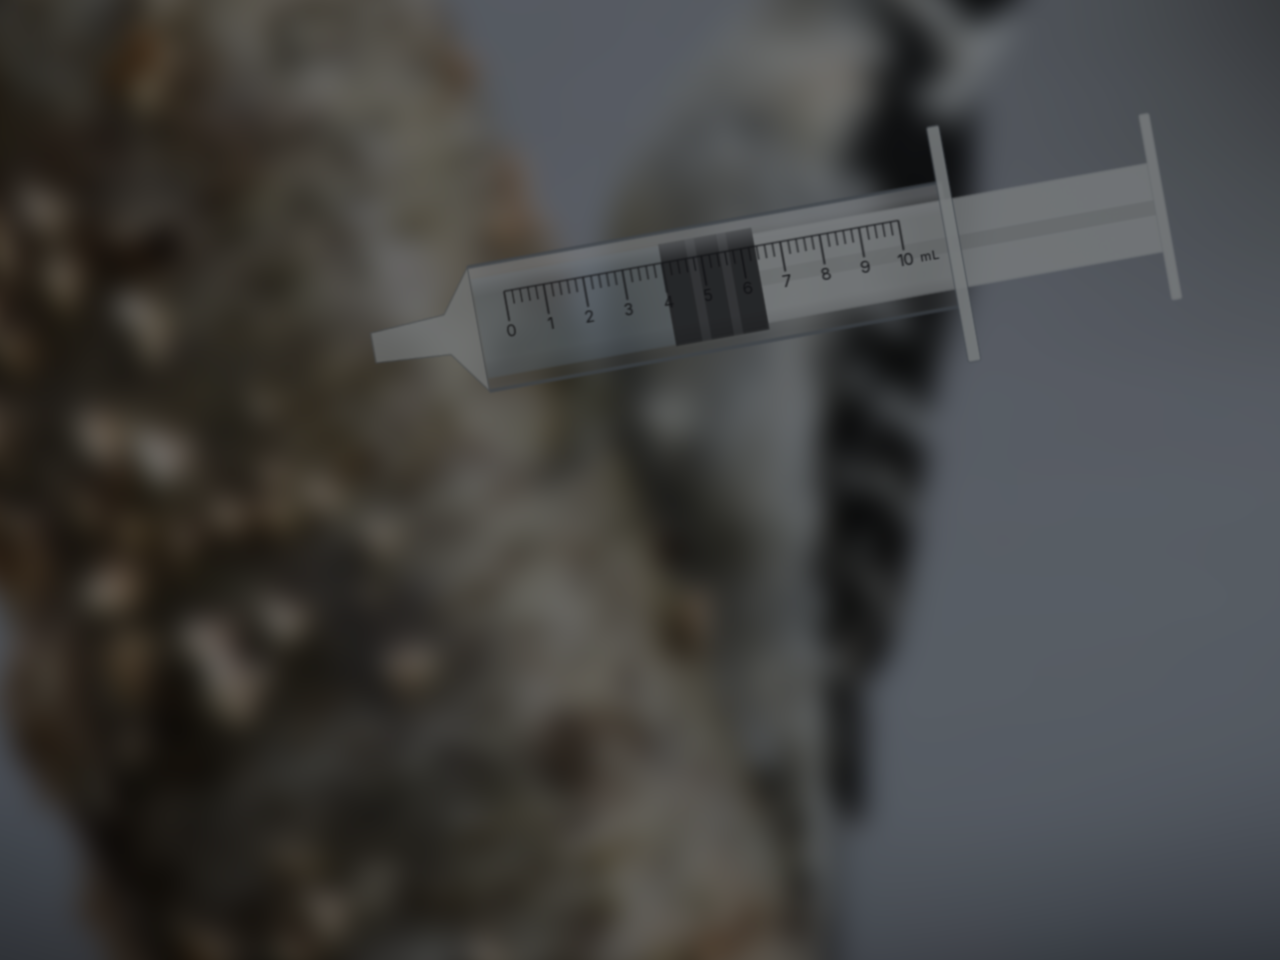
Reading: {"value": 4, "unit": "mL"}
